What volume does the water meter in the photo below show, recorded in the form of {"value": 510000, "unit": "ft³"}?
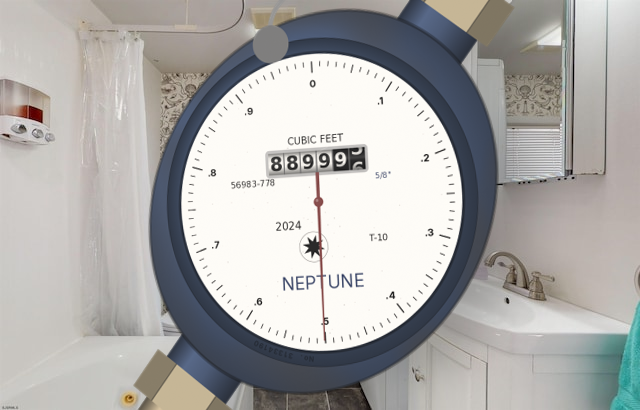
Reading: {"value": 889995.50, "unit": "ft³"}
